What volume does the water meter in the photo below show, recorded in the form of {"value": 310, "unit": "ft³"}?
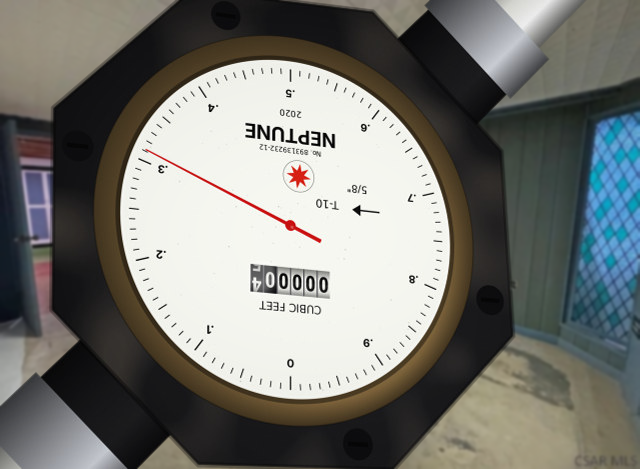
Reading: {"value": 4.31, "unit": "ft³"}
